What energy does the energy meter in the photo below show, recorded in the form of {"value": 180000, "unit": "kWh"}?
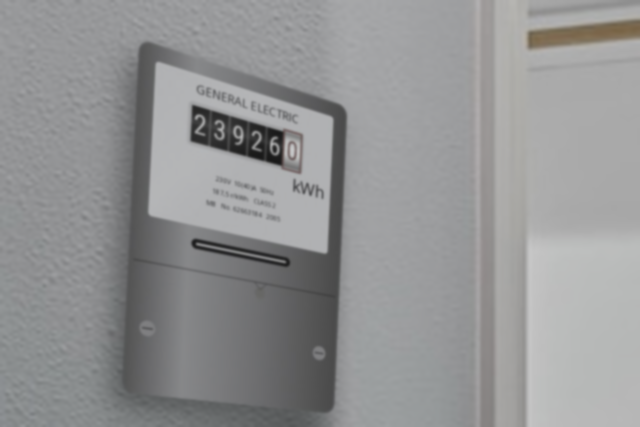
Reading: {"value": 23926.0, "unit": "kWh"}
